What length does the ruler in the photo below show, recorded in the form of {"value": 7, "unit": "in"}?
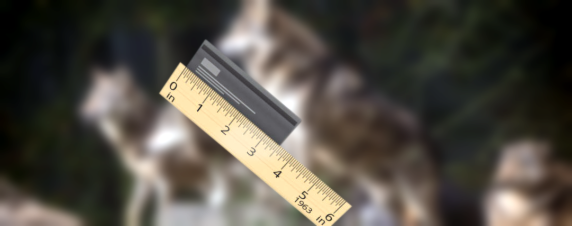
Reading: {"value": 3.5, "unit": "in"}
